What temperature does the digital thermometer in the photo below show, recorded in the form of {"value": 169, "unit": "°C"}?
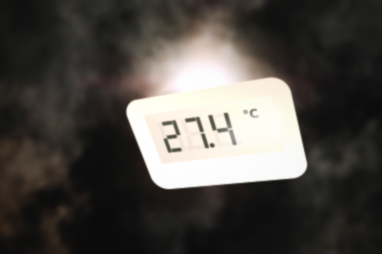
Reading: {"value": 27.4, "unit": "°C"}
